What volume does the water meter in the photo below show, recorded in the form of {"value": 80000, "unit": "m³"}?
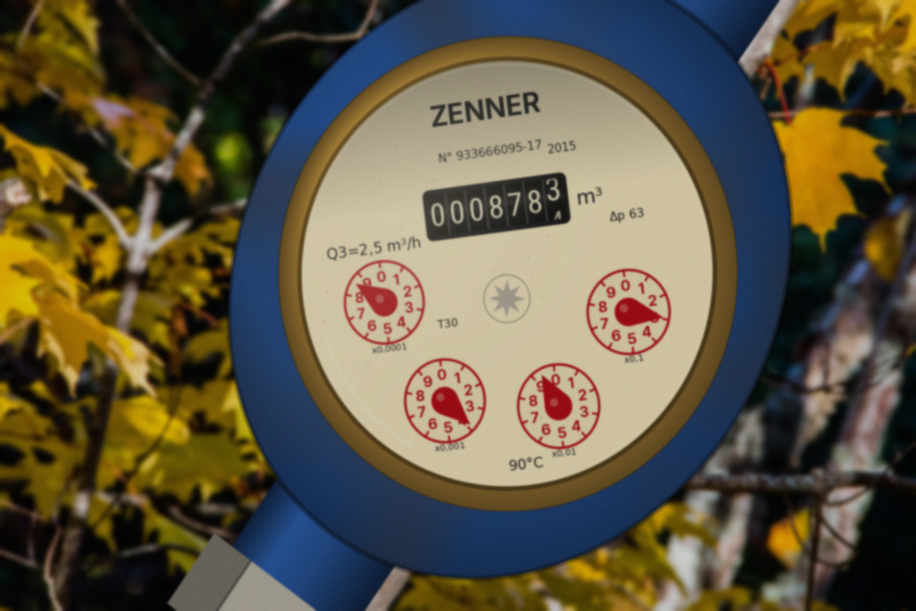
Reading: {"value": 8783.2938, "unit": "m³"}
